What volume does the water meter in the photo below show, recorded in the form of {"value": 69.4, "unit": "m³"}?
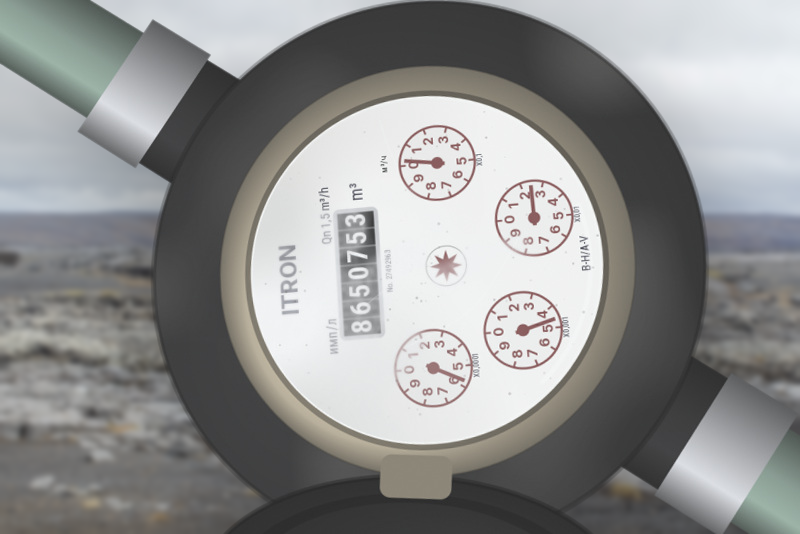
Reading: {"value": 8650753.0245, "unit": "m³"}
